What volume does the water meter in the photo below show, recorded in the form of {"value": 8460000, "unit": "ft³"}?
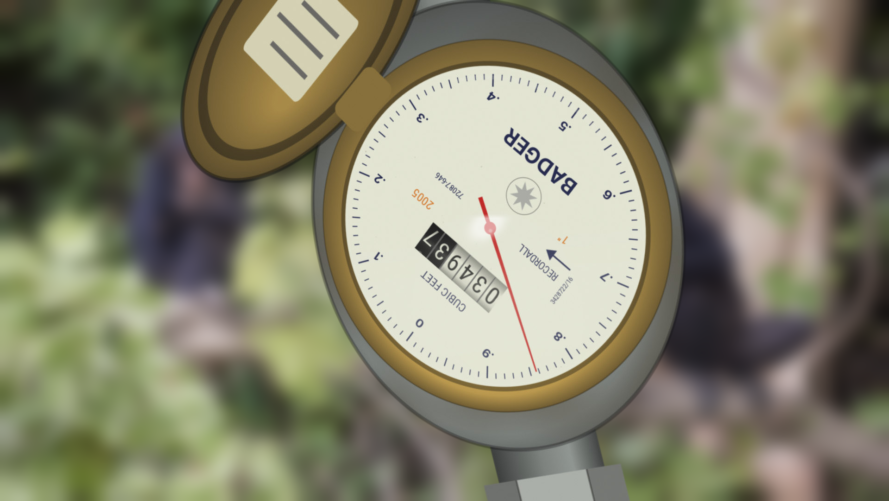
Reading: {"value": 34936.84, "unit": "ft³"}
